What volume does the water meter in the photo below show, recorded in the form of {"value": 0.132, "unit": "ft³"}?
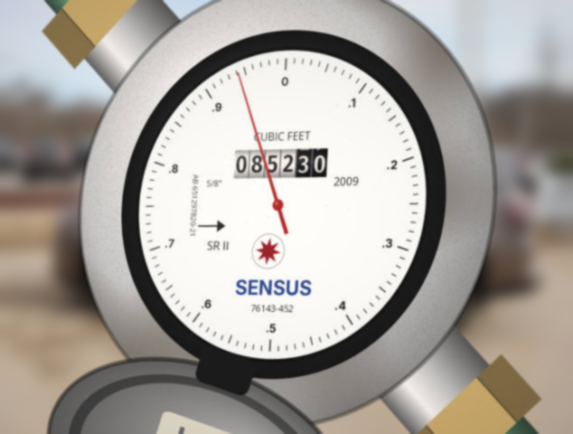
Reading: {"value": 85229.94, "unit": "ft³"}
